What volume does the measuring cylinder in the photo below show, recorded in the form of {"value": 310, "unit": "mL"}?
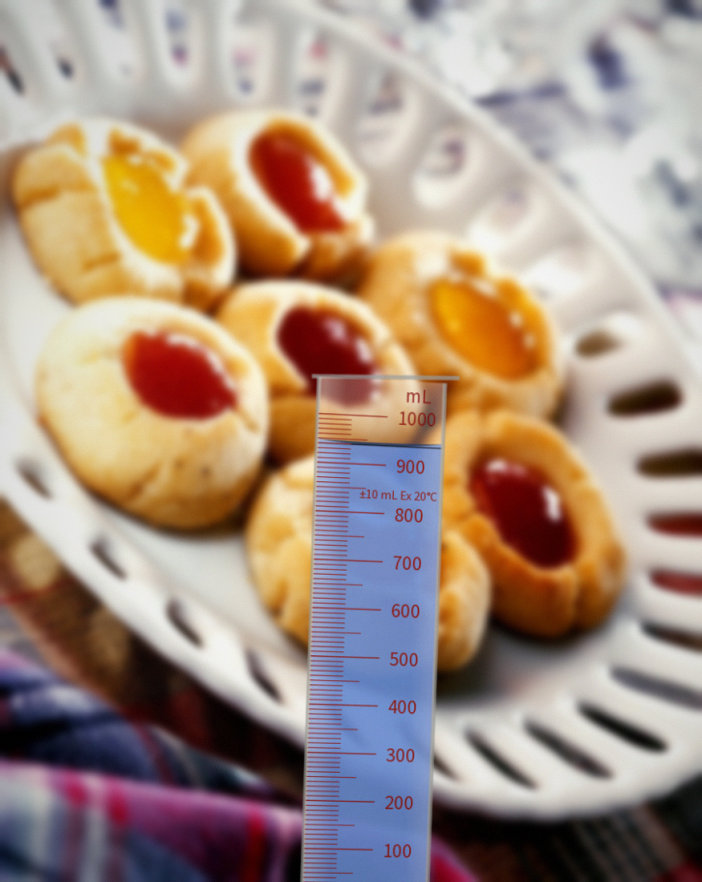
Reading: {"value": 940, "unit": "mL"}
